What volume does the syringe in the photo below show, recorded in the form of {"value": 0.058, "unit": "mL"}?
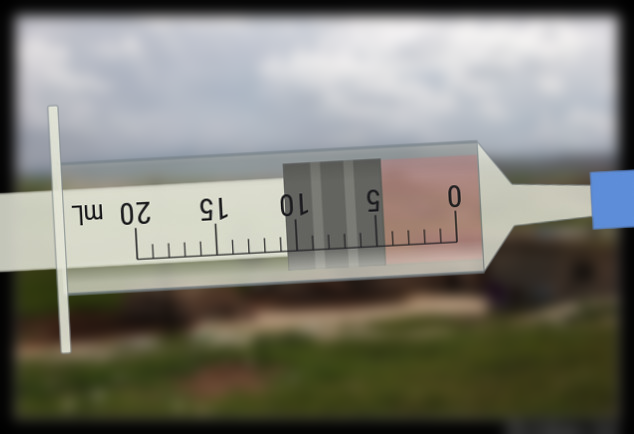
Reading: {"value": 4.5, "unit": "mL"}
